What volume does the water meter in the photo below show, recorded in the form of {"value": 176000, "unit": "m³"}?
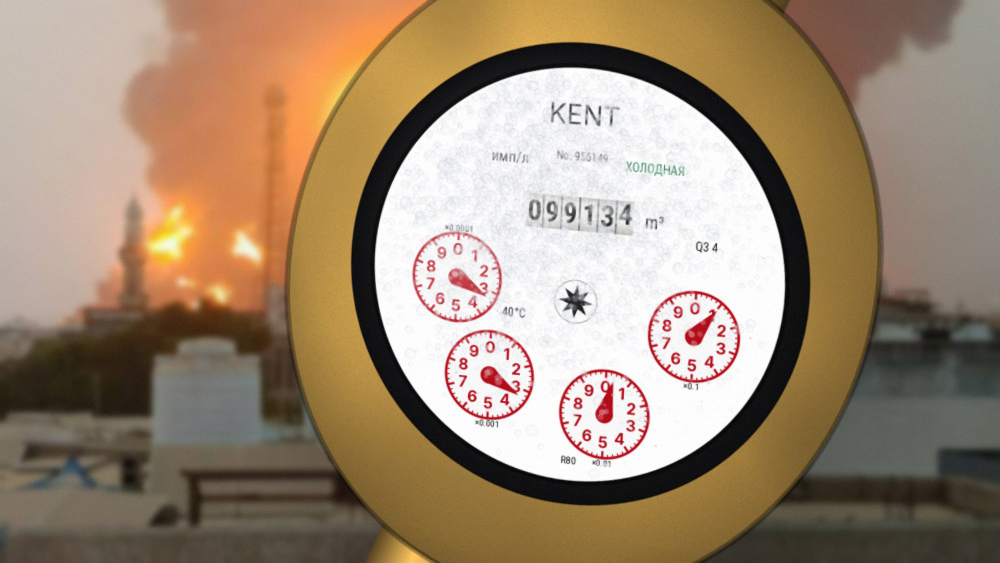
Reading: {"value": 99134.1033, "unit": "m³"}
